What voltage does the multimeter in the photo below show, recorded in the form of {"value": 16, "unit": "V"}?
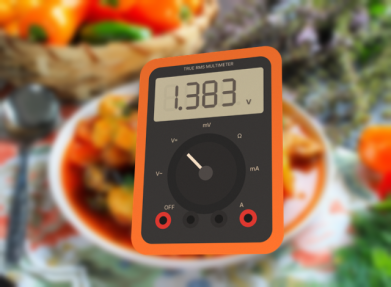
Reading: {"value": 1.383, "unit": "V"}
